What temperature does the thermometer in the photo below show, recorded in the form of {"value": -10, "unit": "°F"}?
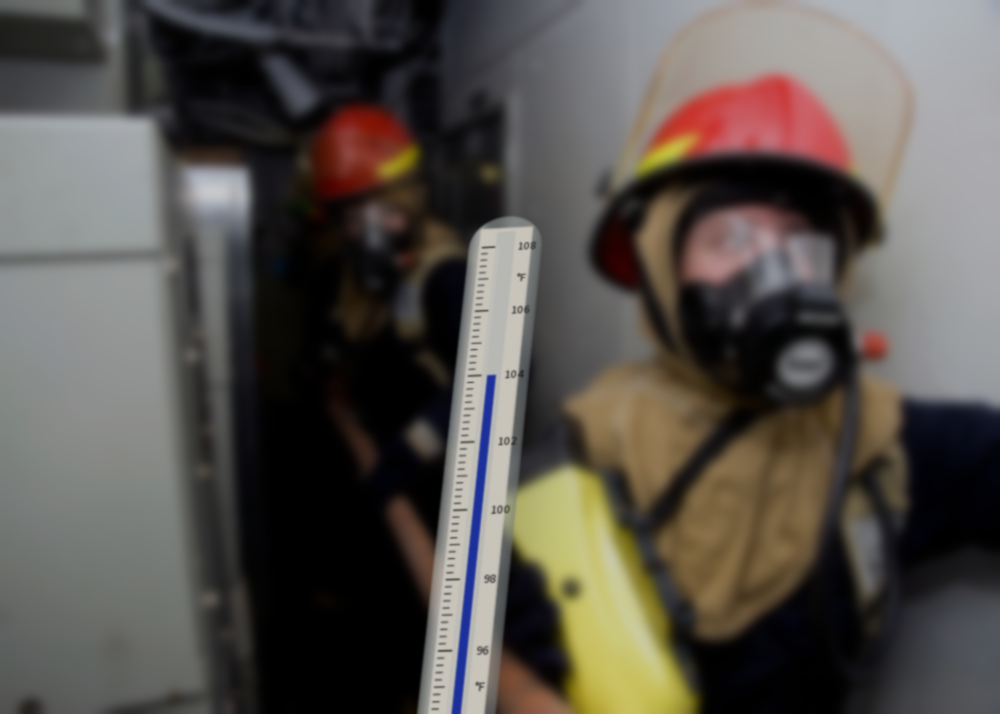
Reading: {"value": 104, "unit": "°F"}
